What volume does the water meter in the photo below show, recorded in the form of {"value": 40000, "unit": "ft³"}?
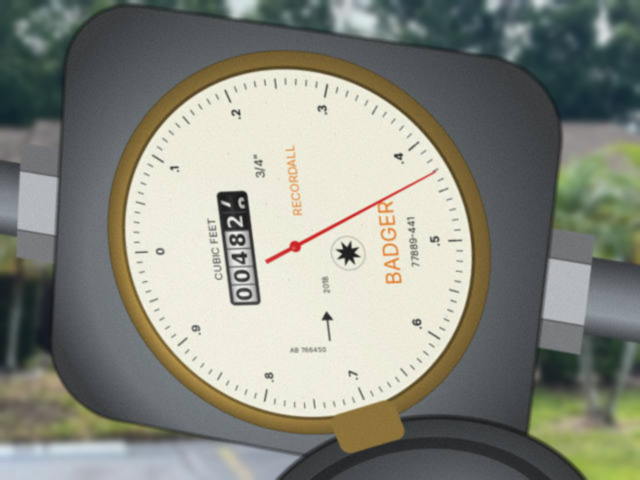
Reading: {"value": 4827.43, "unit": "ft³"}
